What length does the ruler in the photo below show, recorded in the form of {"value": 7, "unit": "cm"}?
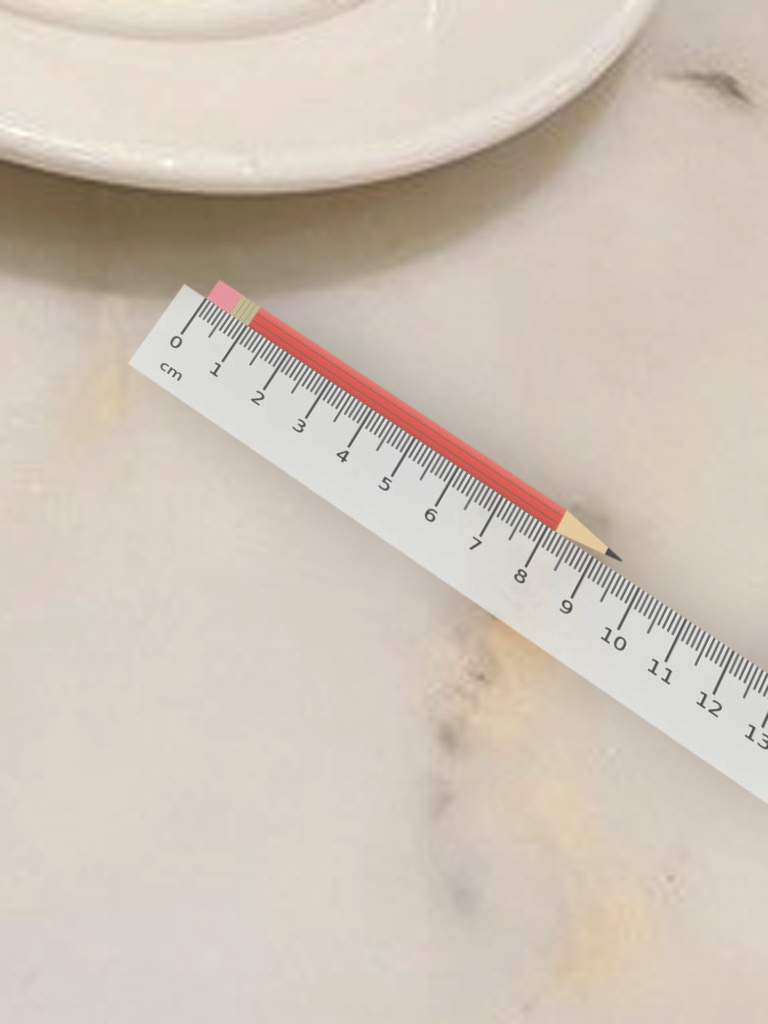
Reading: {"value": 9.5, "unit": "cm"}
